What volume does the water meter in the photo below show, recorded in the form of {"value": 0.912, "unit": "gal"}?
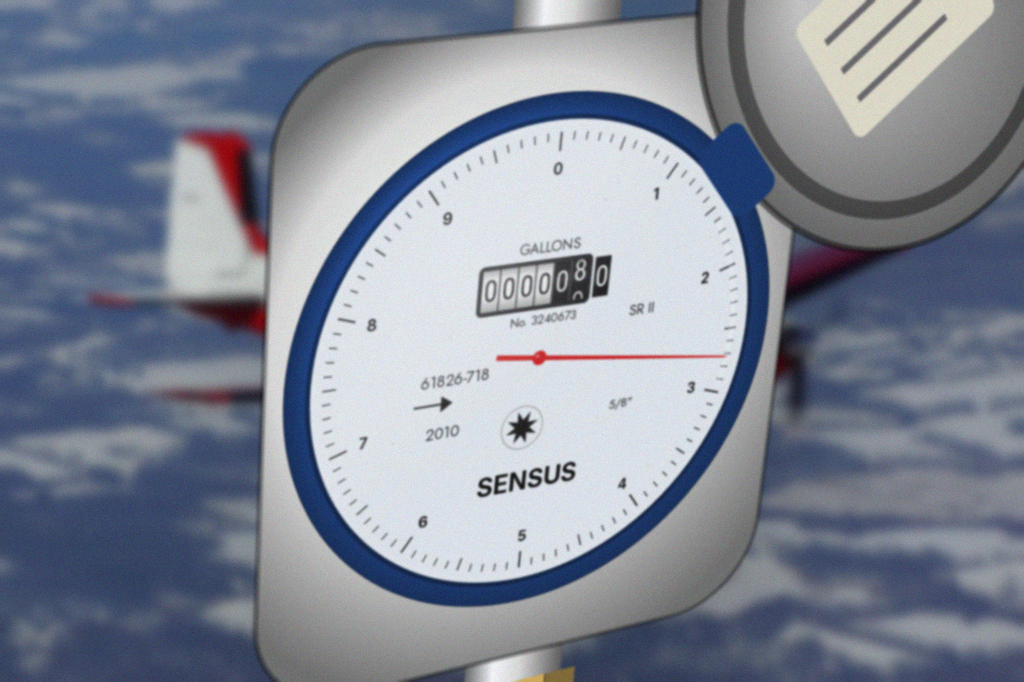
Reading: {"value": 82.7, "unit": "gal"}
